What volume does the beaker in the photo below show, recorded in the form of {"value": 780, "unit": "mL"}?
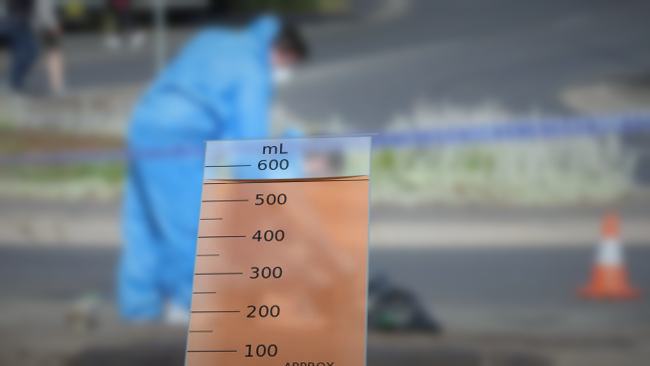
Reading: {"value": 550, "unit": "mL"}
